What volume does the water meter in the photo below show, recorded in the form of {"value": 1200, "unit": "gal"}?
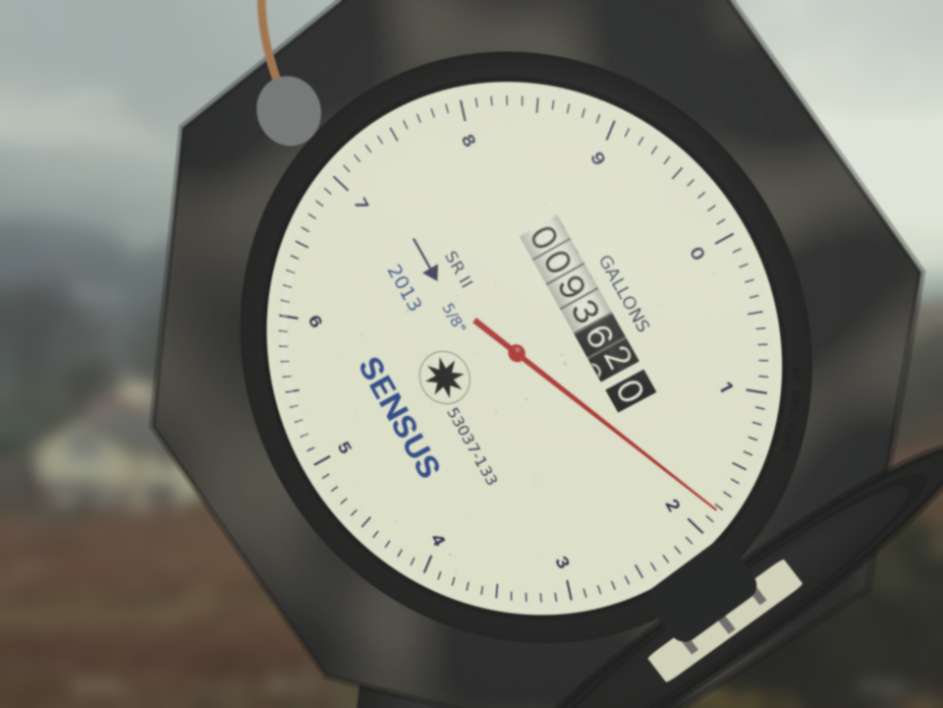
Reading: {"value": 93621.8, "unit": "gal"}
